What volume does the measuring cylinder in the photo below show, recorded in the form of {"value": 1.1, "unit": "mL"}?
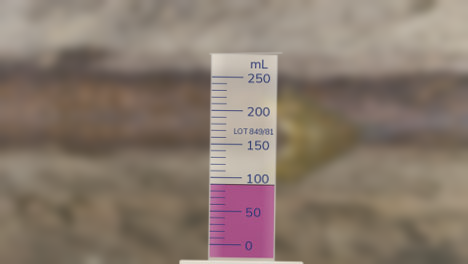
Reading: {"value": 90, "unit": "mL"}
